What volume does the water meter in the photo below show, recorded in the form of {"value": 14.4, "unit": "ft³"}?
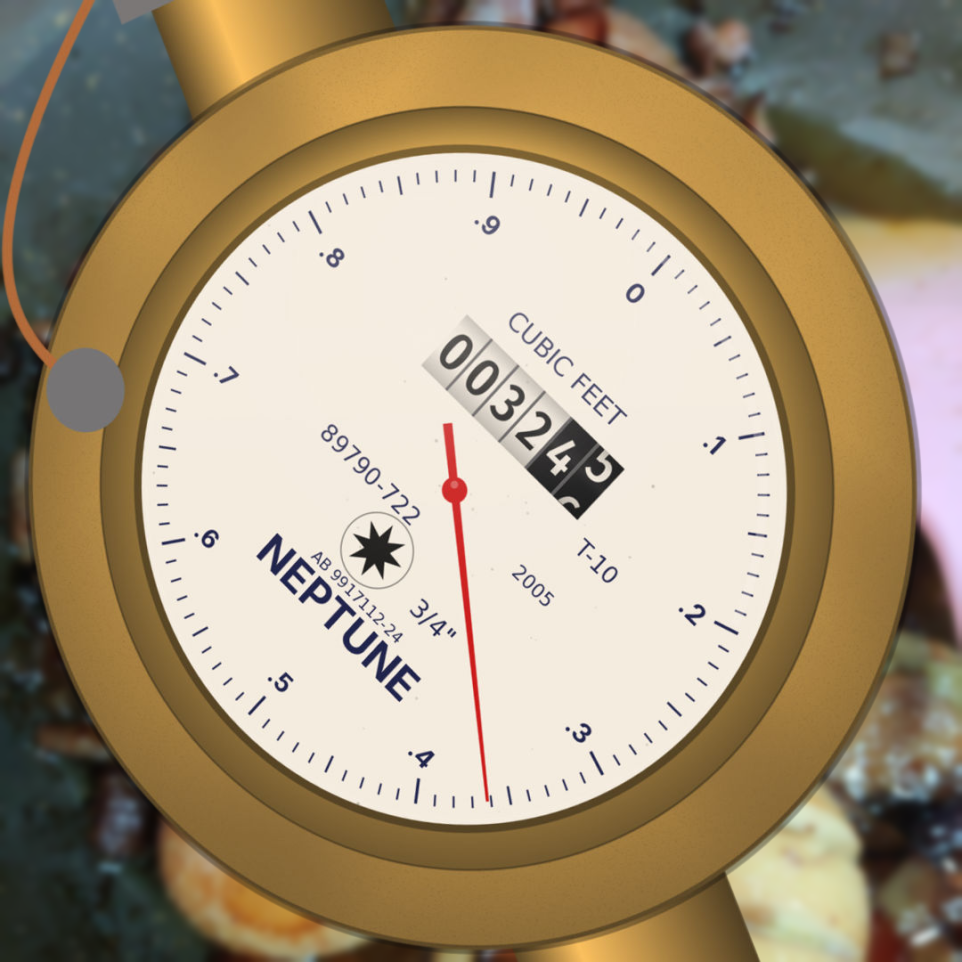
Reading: {"value": 3245.36, "unit": "ft³"}
